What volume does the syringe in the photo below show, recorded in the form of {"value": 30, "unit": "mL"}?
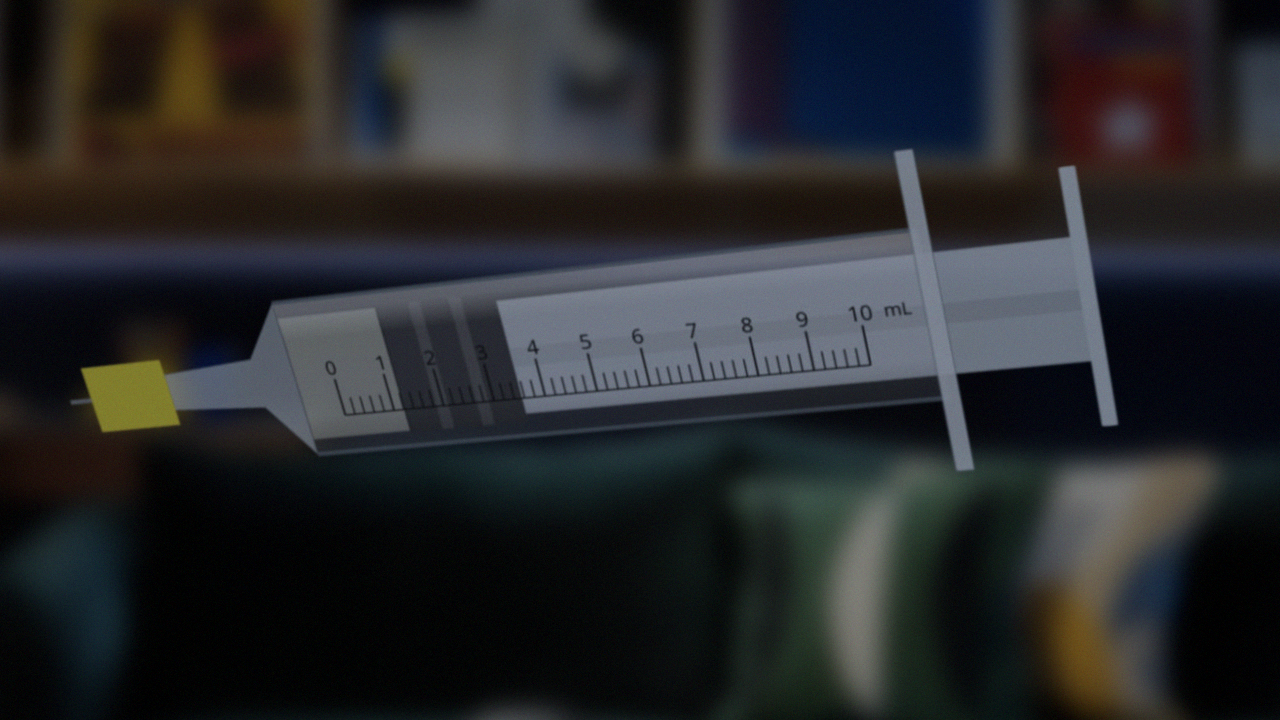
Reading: {"value": 1.2, "unit": "mL"}
